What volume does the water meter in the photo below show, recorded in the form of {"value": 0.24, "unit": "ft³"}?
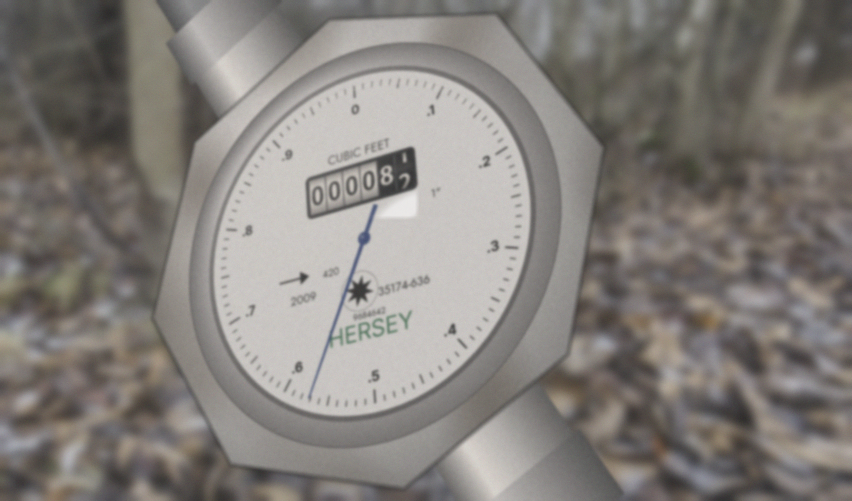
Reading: {"value": 81.57, "unit": "ft³"}
